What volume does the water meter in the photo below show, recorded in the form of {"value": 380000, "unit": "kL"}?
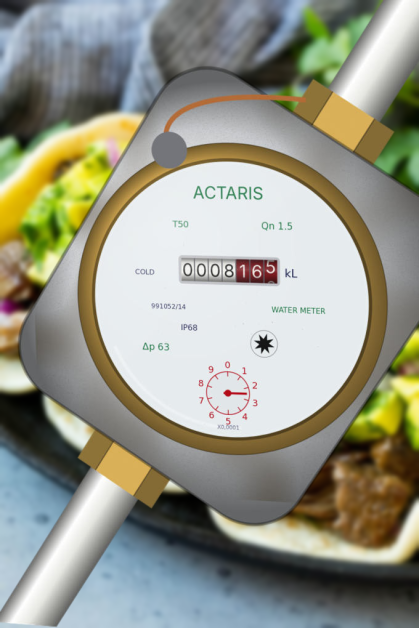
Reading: {"value": 8.1652, "unit": "kL"}
